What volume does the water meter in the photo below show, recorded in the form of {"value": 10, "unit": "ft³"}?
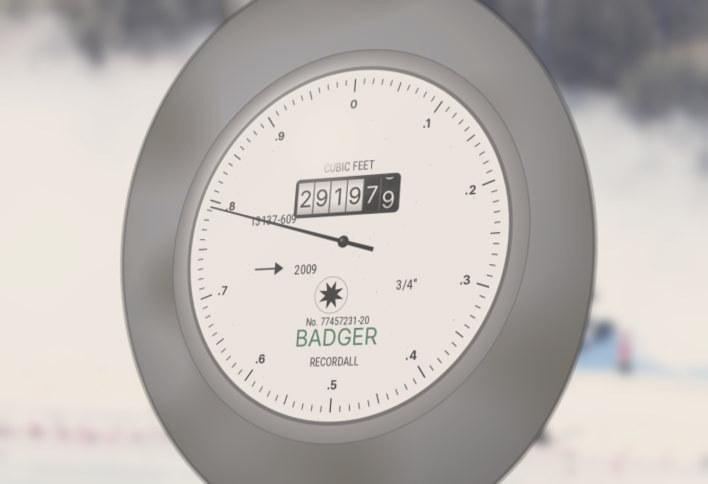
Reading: {"value": 291978.79, "unit": "ft³"}
